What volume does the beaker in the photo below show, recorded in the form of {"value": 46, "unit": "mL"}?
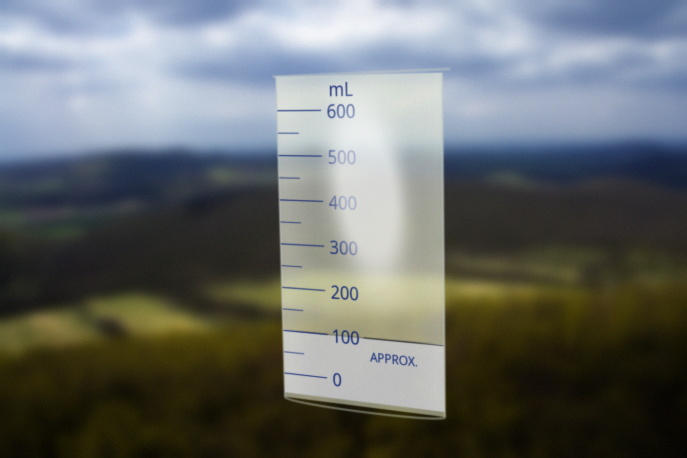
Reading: {"value": 100, "unit": "mL"}
